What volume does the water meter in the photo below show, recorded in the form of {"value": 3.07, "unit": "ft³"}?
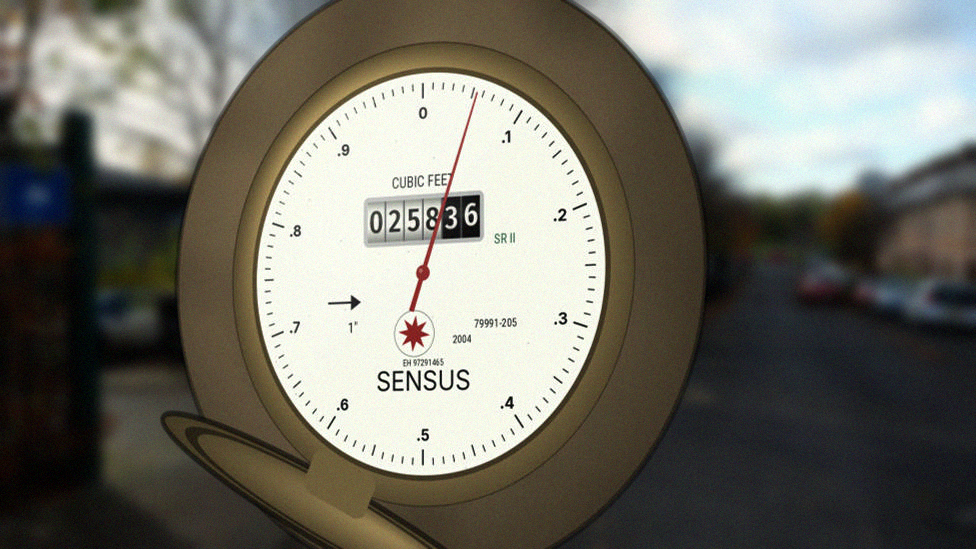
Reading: {"value": 25836.05, "unit": "ft³"}
